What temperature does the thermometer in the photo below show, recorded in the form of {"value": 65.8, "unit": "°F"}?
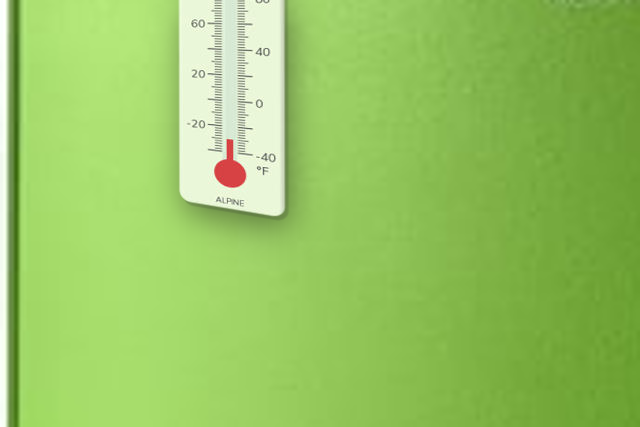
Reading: {"value": -30, "unit": "°F"}
